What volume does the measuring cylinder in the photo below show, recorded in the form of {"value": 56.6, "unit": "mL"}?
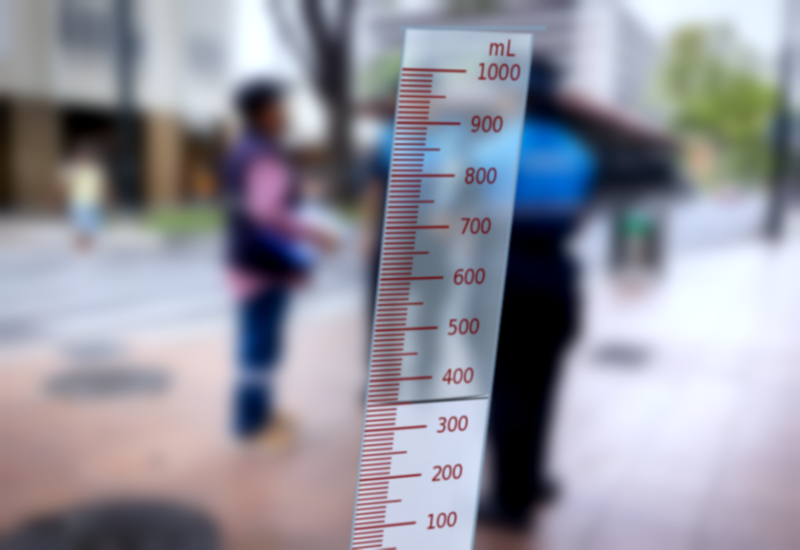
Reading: {"value": 350, "unit": "mL"}
